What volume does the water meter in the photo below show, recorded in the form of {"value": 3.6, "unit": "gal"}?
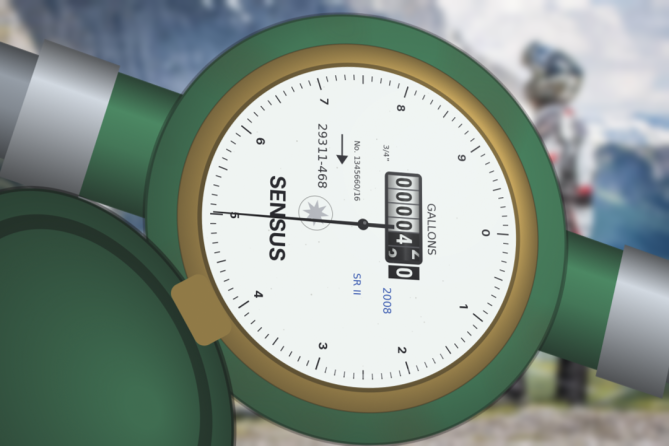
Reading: {"value": 425.0, "unit": "gal"}
